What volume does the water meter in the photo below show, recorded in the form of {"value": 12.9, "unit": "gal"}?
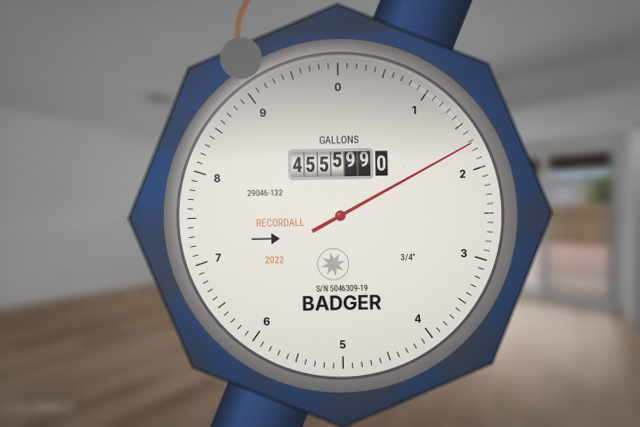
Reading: {"value": 4555991.7, "unit": "gal"}
